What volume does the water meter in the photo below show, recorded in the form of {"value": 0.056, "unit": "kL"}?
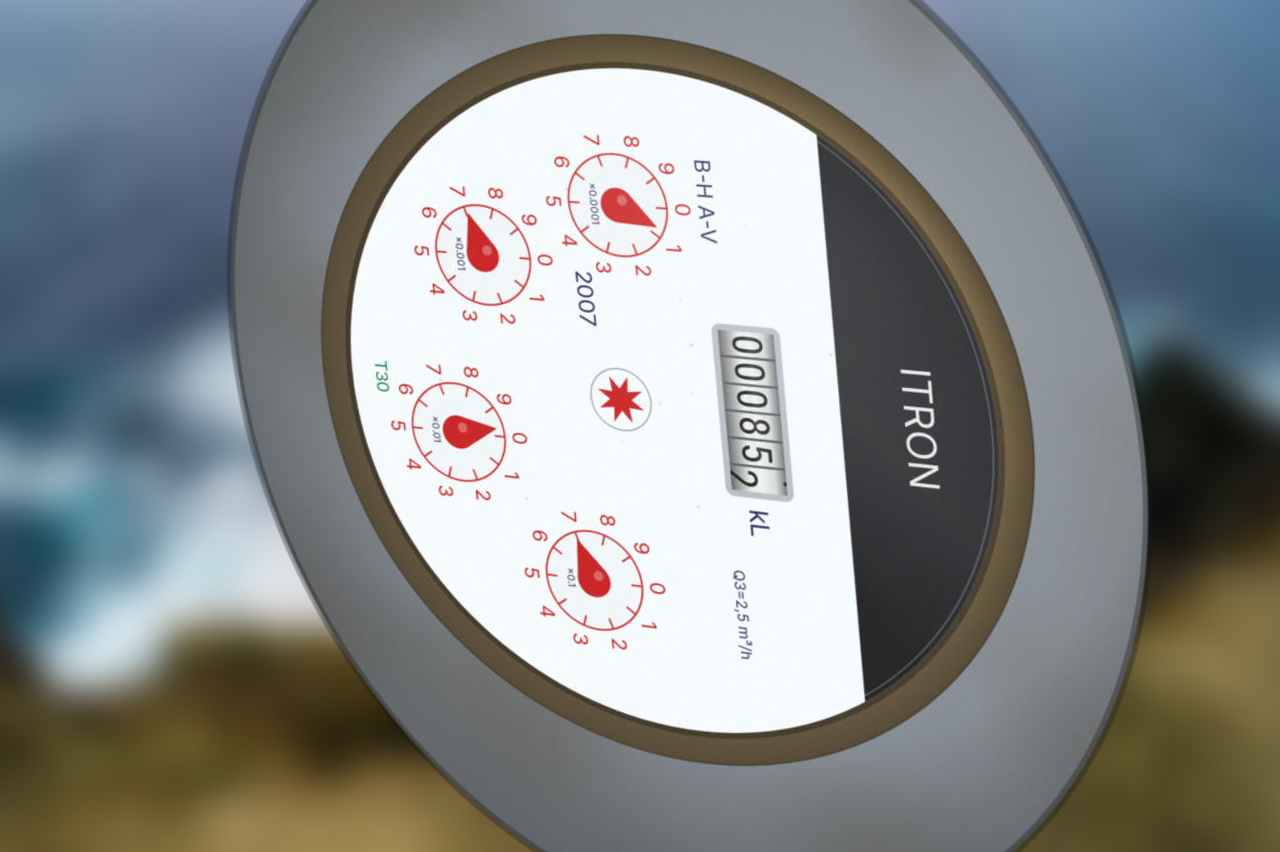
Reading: {"value": 851.6970, "unit": "kL"}
